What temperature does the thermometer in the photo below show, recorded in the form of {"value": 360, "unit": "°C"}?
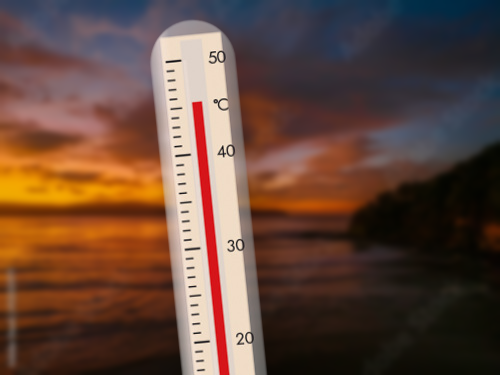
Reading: {"value": 45.5, "unit": "°C"}
